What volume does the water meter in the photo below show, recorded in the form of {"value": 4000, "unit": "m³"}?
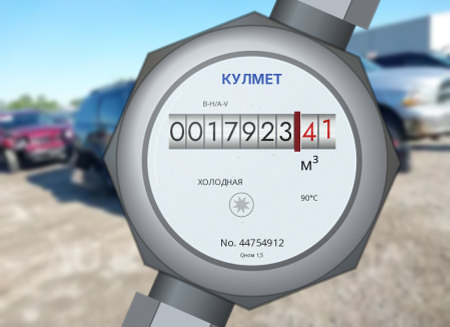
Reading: {"value": 17923.41, "unit": "m³"}
